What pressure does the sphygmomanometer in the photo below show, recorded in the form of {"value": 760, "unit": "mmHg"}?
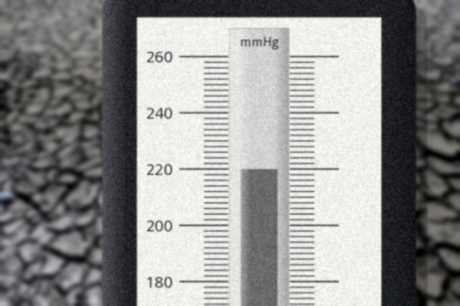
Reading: {"value": 220, "unit": "mmHg"}
